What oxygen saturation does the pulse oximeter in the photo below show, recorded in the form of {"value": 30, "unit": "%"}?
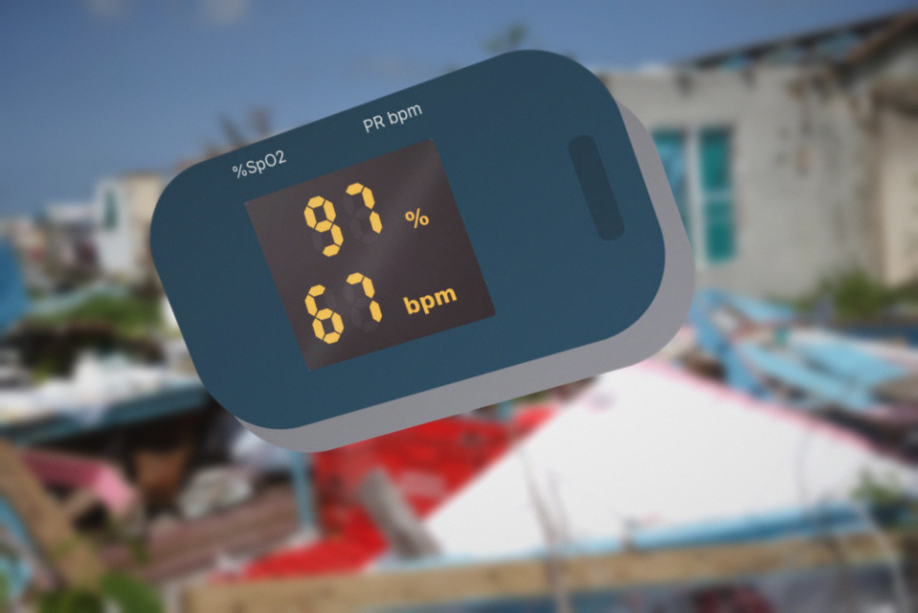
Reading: {"value": 97, "unit": "%"}
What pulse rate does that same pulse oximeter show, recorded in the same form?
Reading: {"value": 67, "unit": "bpm"}
